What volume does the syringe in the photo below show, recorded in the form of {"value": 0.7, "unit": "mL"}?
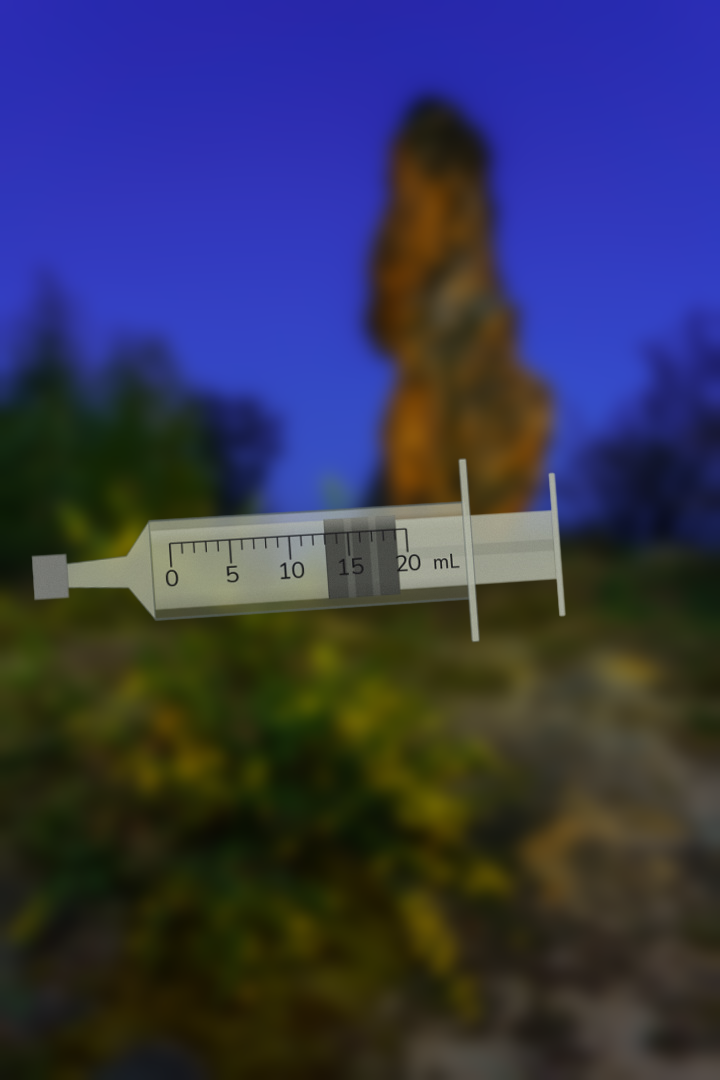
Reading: {"value": 13, "unit": "mL"}
